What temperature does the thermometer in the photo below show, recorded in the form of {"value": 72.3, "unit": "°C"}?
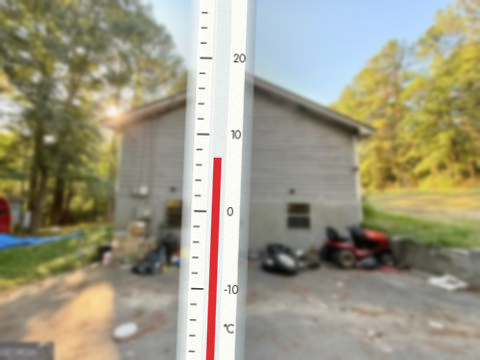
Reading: {"value": 7, "unit": "°C"}
